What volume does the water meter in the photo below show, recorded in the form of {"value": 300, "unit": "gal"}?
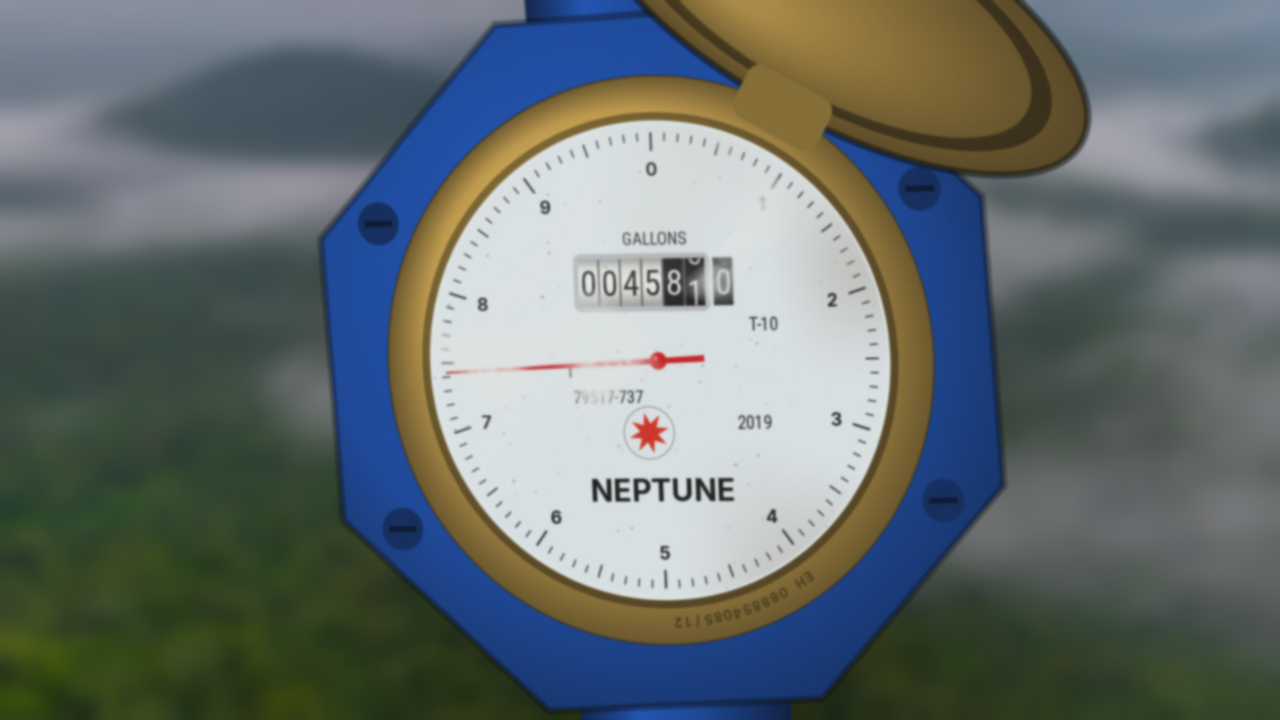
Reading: {"value": 45807.4, "unit": "gal"}
